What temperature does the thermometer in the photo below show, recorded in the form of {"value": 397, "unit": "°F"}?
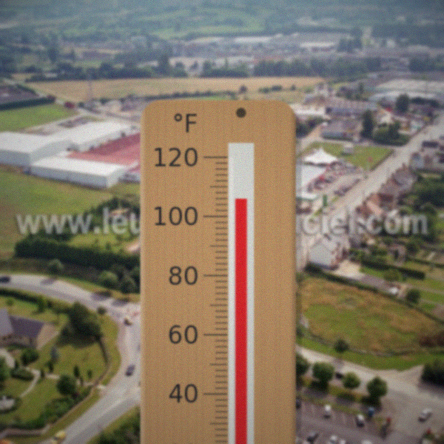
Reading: {"value": 106, "unit": "°F"}
